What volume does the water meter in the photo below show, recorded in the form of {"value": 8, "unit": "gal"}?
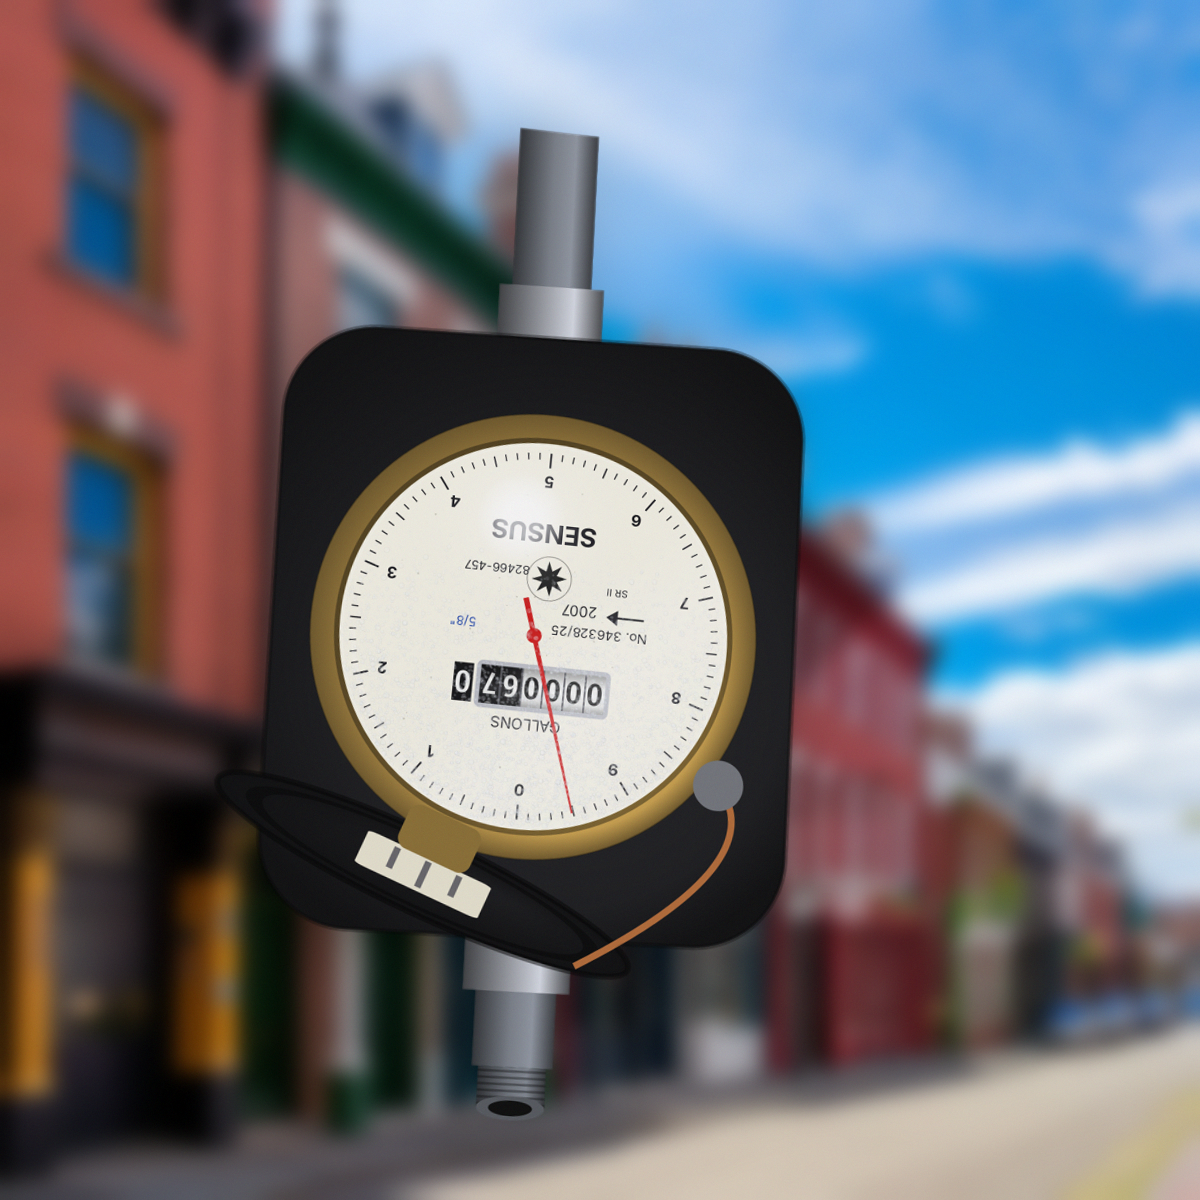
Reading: {"value": 669.5, "unit": "gal"}
